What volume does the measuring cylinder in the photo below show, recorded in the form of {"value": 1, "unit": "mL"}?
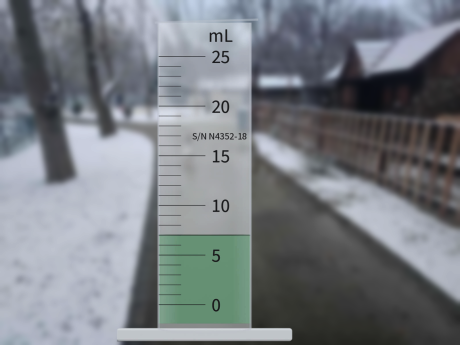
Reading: {"value": 7, "unit": "mL"}
